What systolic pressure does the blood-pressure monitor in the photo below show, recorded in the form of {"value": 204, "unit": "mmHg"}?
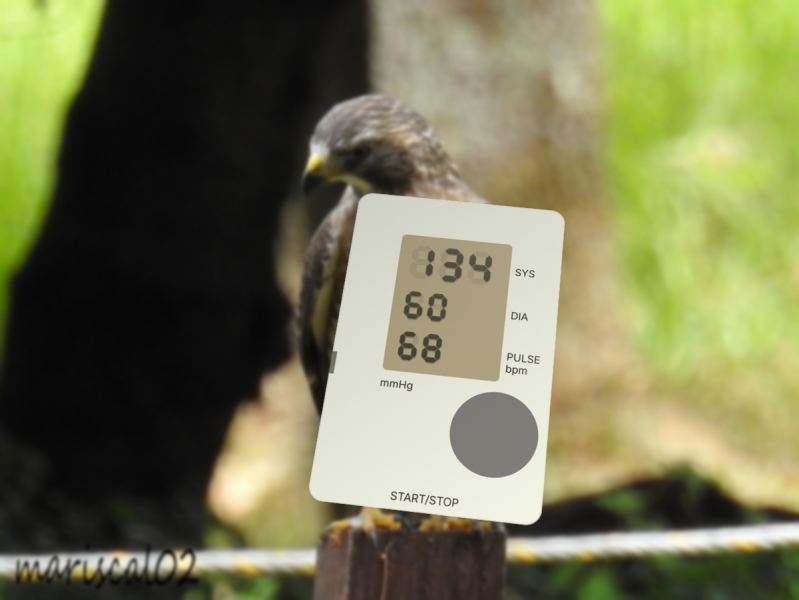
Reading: {"value": 134, "unit": "mmHg"}
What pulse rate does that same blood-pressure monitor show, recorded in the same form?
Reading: {"value": 68, "unit": "bpm"}
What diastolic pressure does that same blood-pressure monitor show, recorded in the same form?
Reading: {"value": 60, "unit": "mmHg"}
